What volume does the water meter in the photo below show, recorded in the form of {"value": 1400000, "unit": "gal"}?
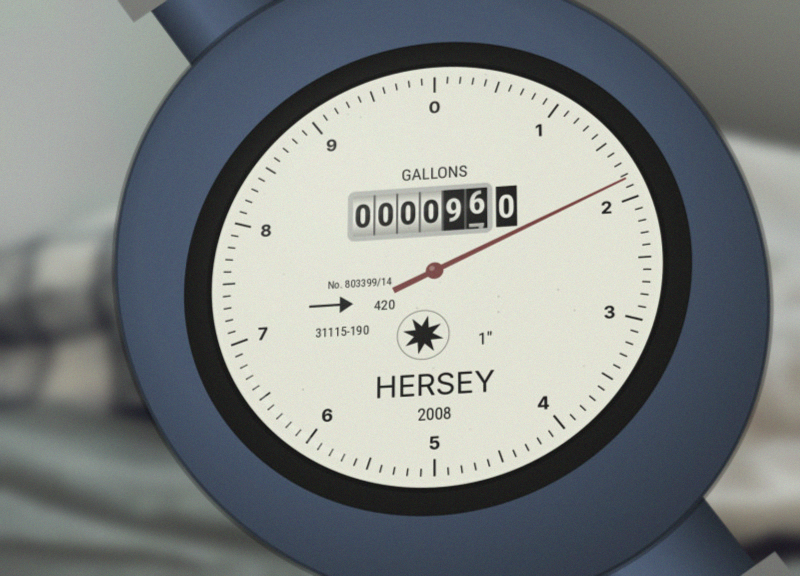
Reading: {"value": 961.8, "unit": "gal"}
